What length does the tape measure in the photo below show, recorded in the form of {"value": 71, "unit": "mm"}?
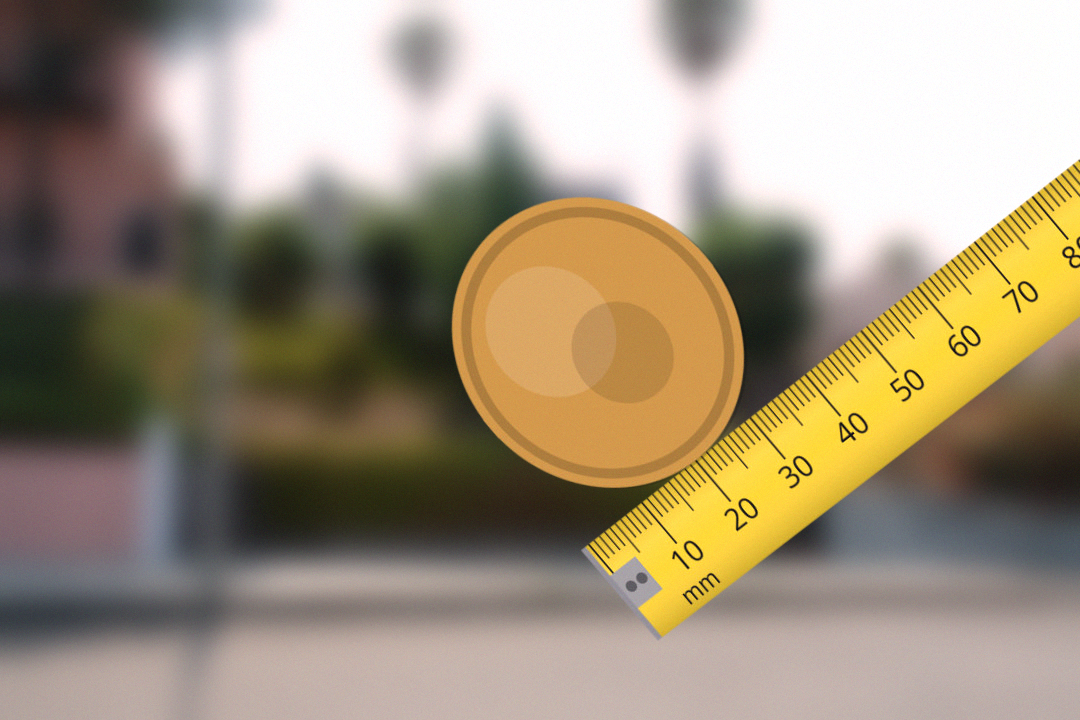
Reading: {"value": 40, "unit": "mm"}
